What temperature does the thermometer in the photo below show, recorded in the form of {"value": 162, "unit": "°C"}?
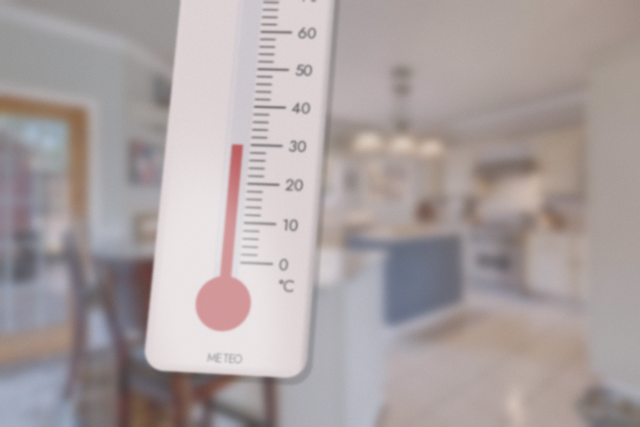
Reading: {"value": 30, "unit": "°C"}
